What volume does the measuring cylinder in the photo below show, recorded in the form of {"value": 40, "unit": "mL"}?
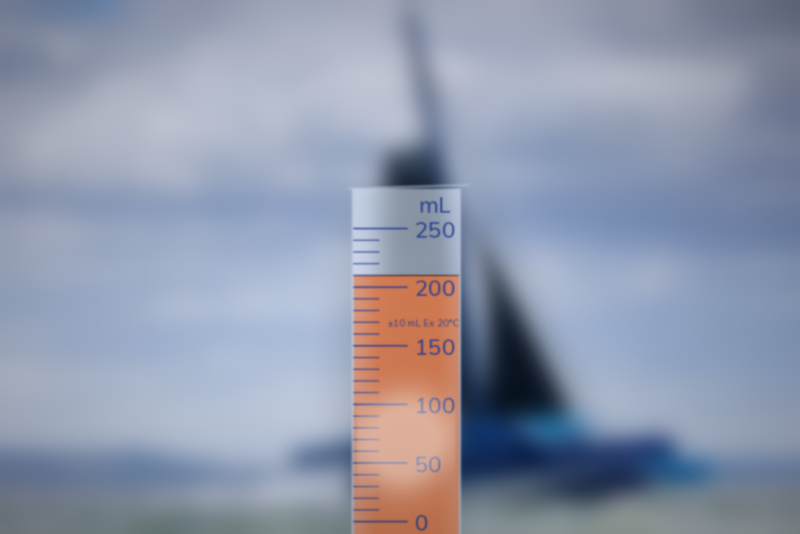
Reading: {"value": 210, "unit": "mL"}
